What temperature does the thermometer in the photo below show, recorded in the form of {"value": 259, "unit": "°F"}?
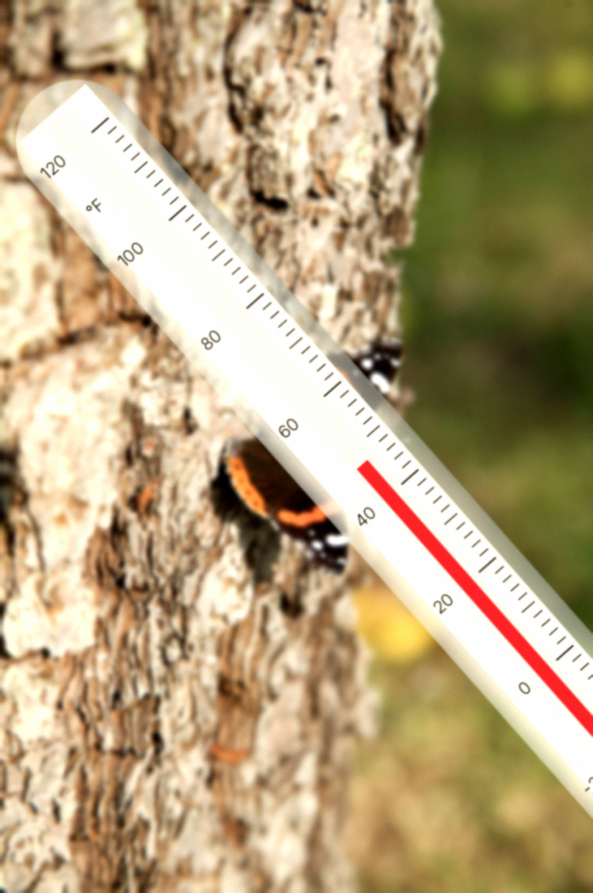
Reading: {"value": 47, "unit": "°F"}
